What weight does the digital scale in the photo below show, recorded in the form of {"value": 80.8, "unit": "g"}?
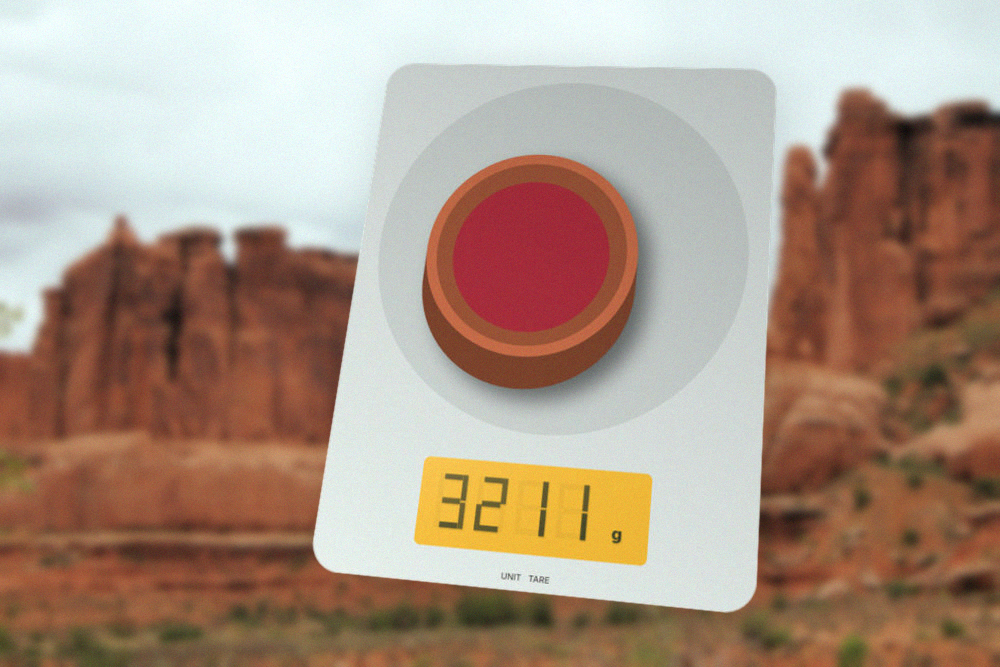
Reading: {"value": 3211, "unit": "g"}
